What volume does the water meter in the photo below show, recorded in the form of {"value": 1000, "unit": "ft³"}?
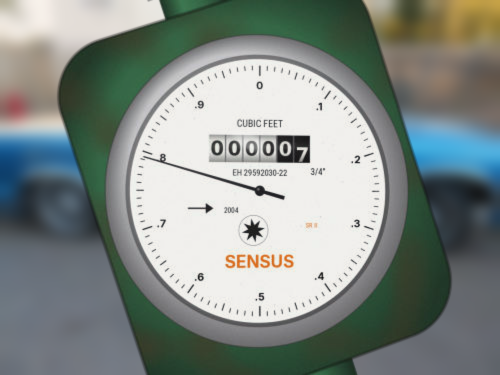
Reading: {"value": 6.79, "unit": "ft³"}
